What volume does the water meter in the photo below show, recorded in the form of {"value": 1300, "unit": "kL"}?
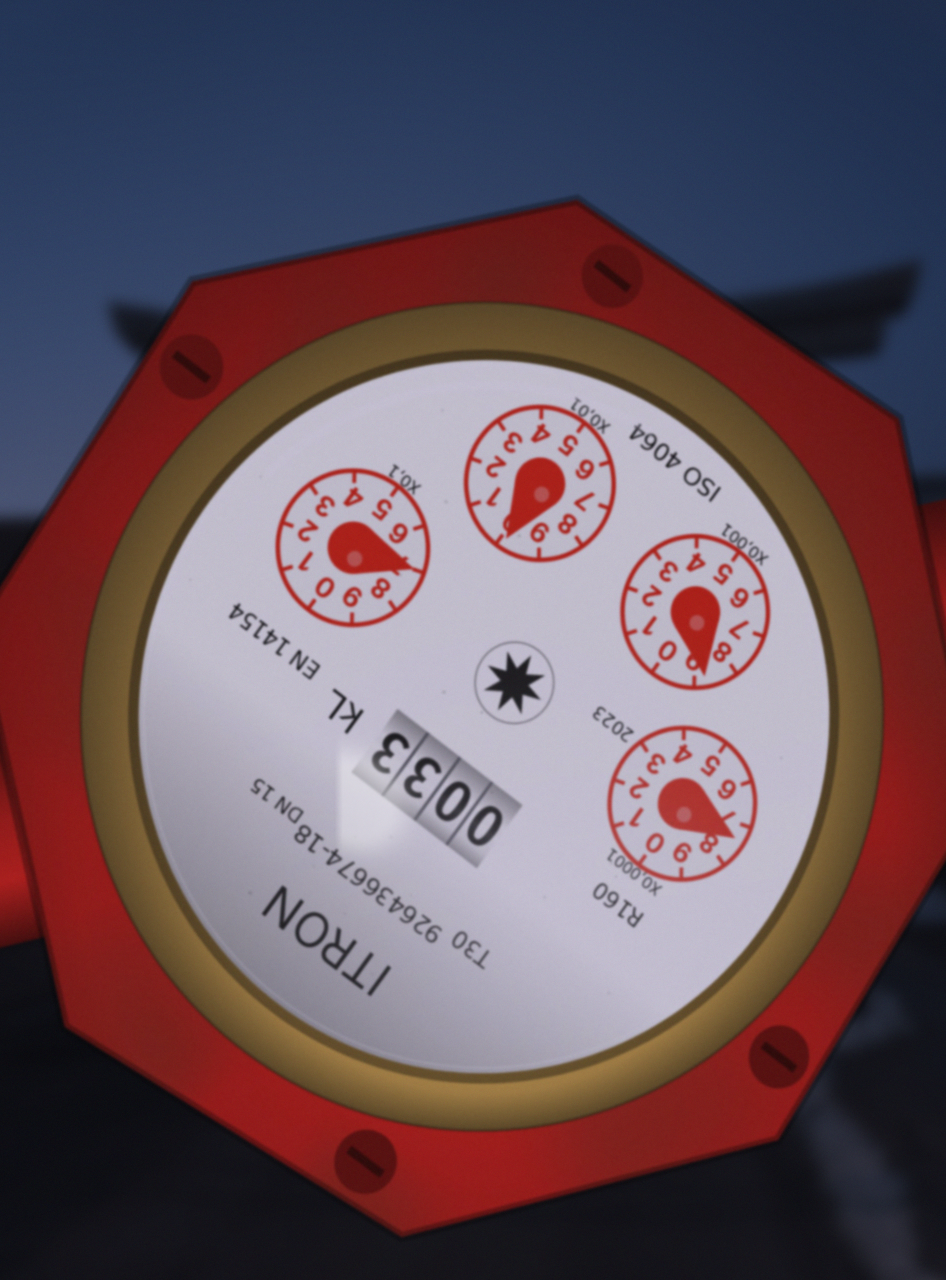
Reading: {"value": 33.6987, "unit": "kL"}
